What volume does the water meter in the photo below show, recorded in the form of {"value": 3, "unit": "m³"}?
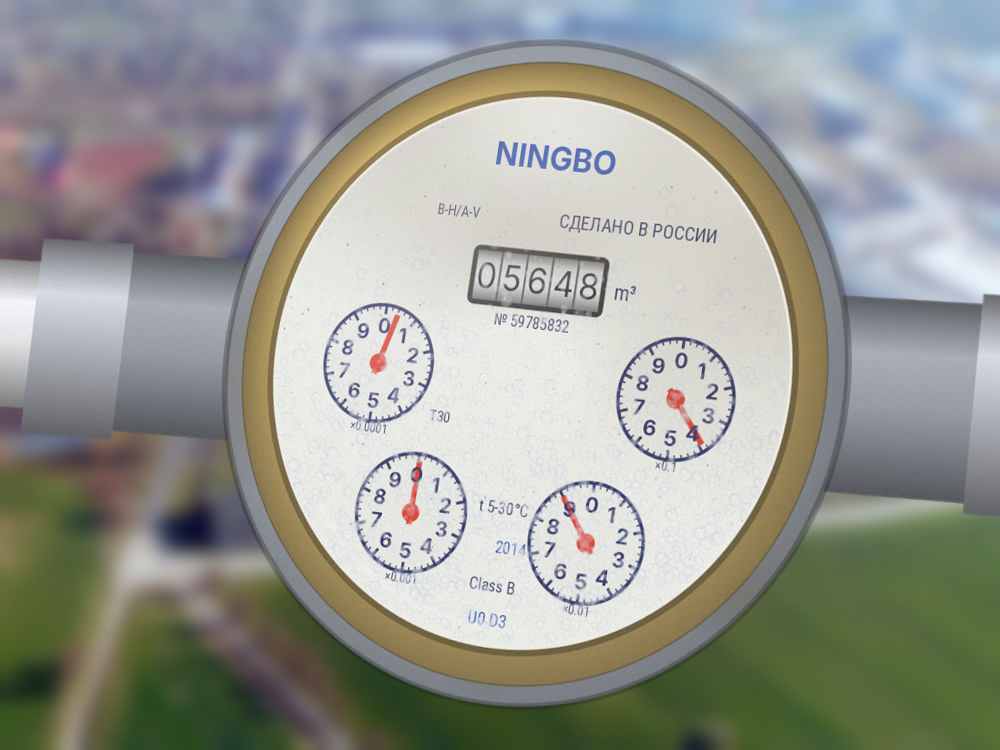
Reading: {"value": 5648.3900, "unit": "m³"}
